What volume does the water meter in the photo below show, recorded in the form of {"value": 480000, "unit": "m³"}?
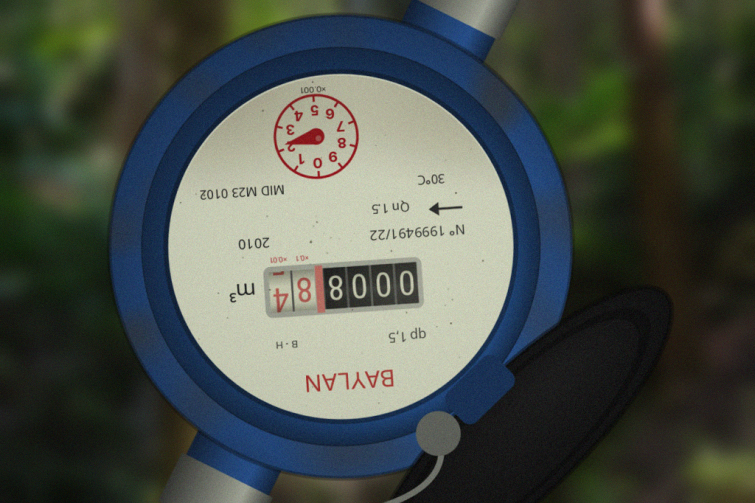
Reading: {"value": 8.842, "unit": "m³"}
